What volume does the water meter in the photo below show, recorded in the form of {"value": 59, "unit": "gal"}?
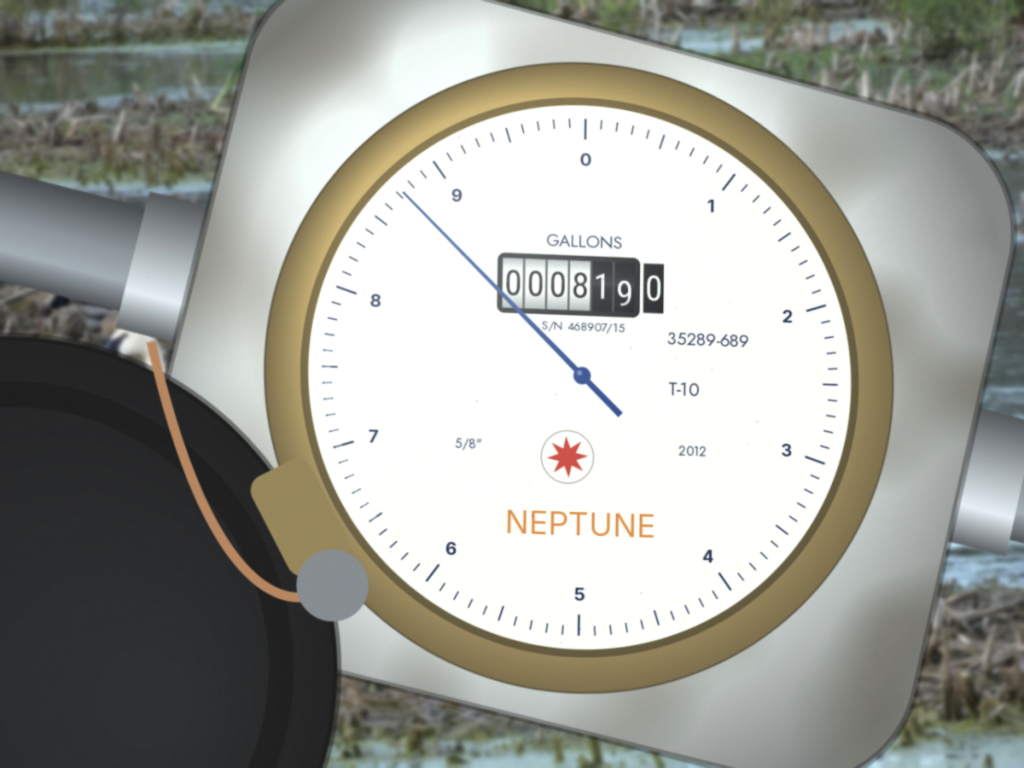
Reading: {"value": 8188.7, "unit": "gal"}
